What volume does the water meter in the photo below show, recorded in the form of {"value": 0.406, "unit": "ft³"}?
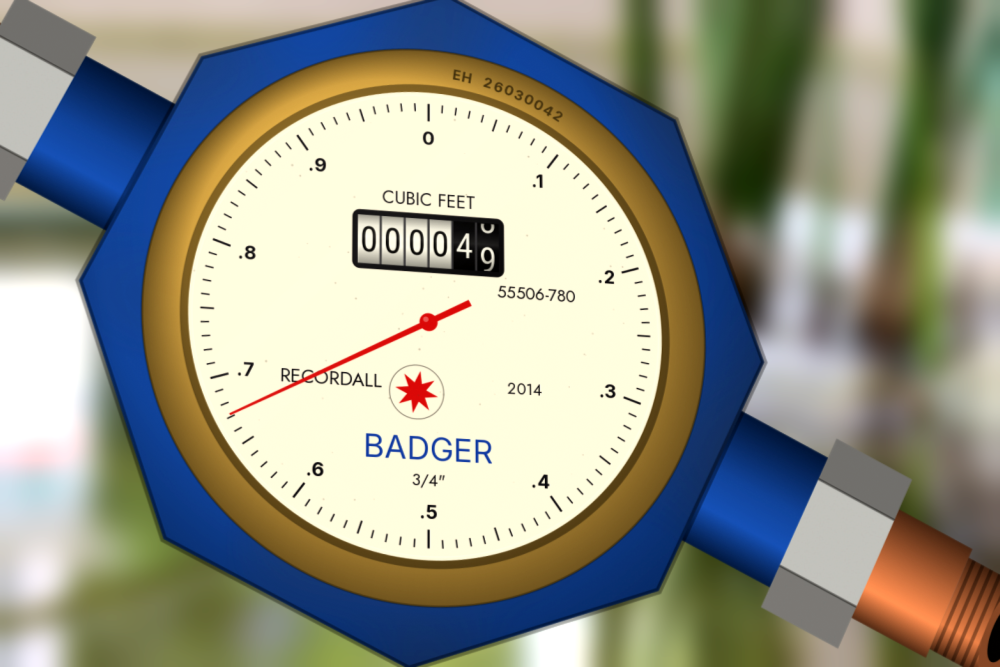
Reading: {"value": 48.67, "unit": "ft³"}
